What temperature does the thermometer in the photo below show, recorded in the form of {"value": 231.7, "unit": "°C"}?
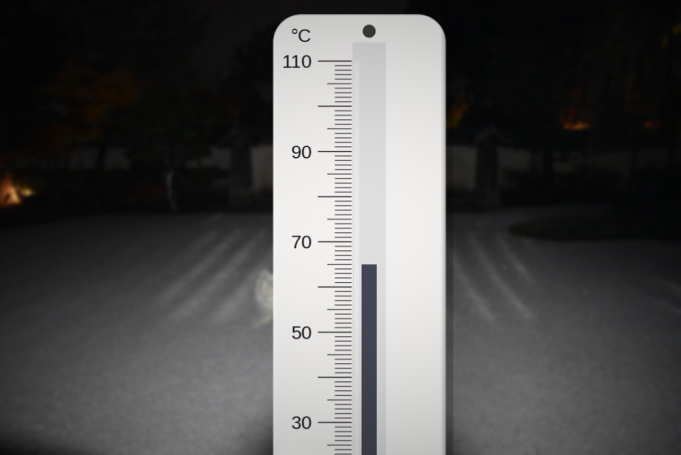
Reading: {"value": 65, "unit": "°C"}
